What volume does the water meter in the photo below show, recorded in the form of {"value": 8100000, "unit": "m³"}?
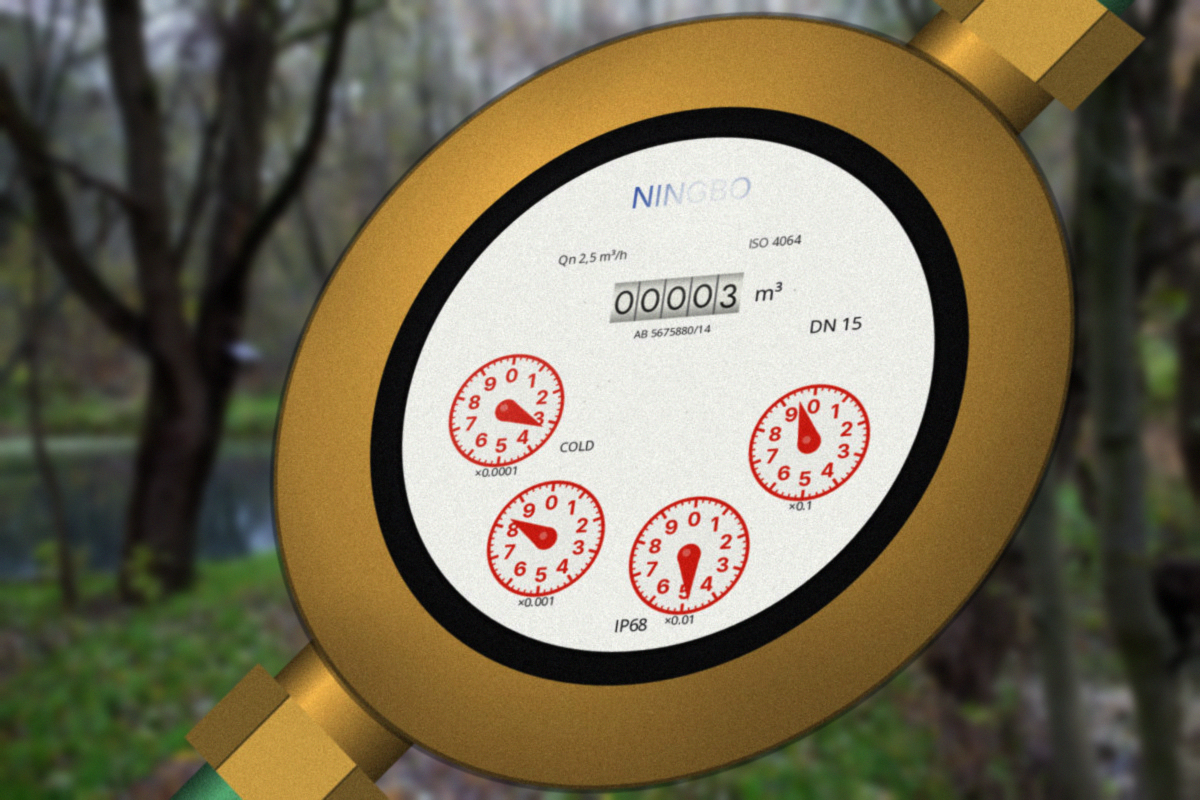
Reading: {"value": 2.9483, "unit": "m³"}
